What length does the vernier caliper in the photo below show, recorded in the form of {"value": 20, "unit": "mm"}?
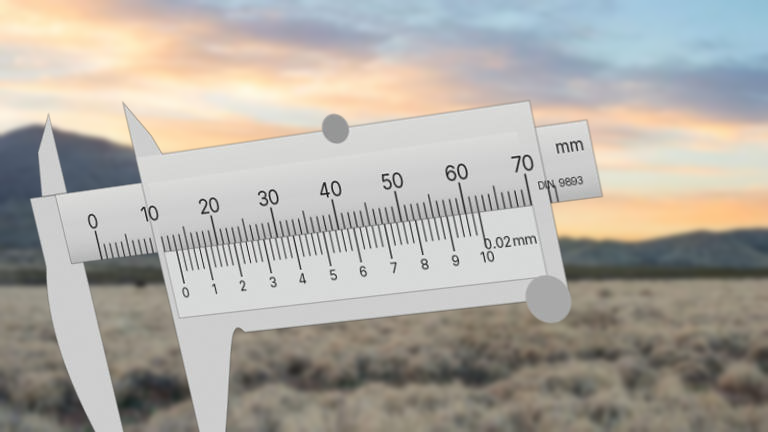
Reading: {"value": 13.0, "unit": "mm"}
